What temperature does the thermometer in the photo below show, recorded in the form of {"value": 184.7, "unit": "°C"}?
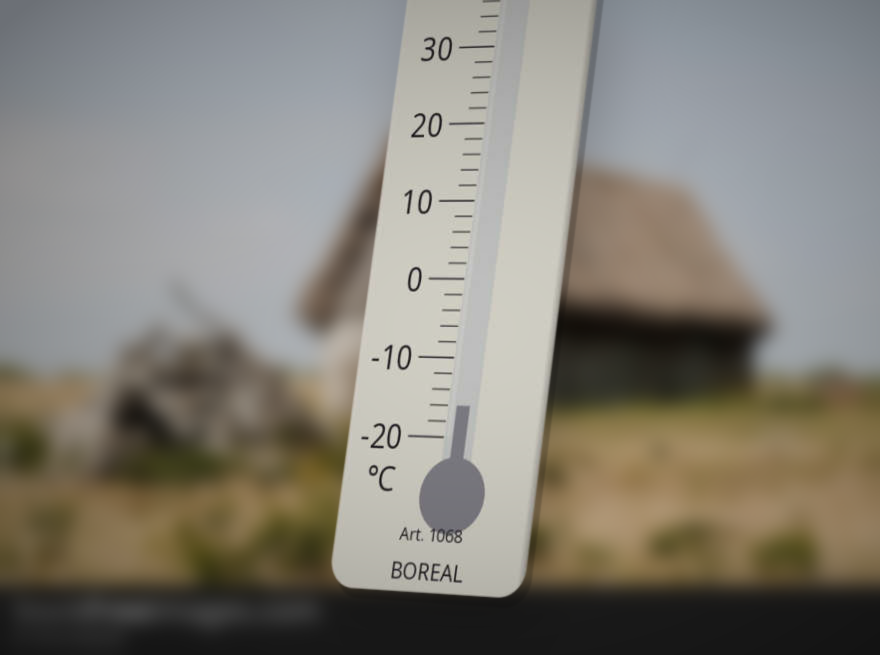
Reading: {"value": -16, "unit": "°C"}
